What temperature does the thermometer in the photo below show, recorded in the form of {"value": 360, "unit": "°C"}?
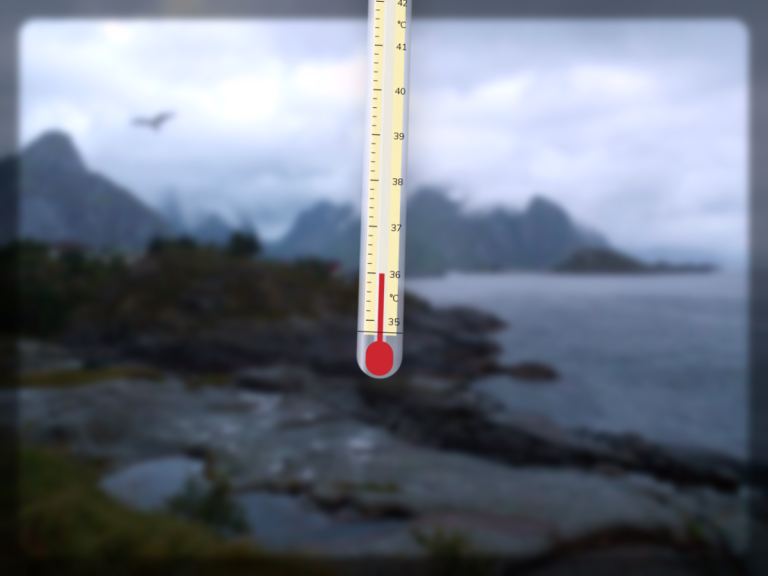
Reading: {"value": 36, "unit": "°C"}
